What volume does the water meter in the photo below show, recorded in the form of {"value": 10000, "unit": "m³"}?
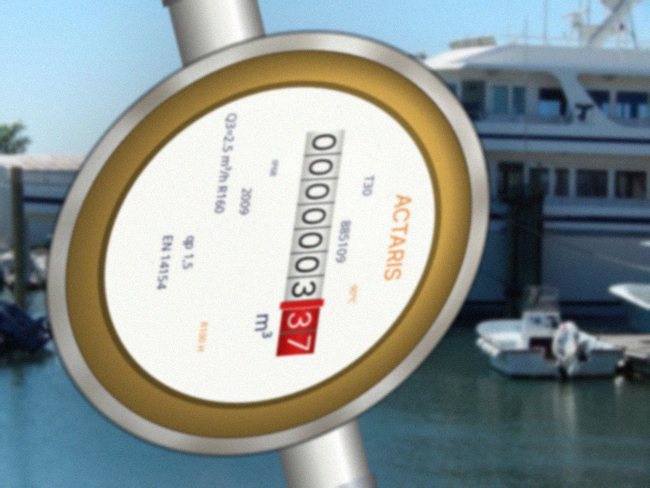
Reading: {"value": 3.37, "unit": "m³"}
